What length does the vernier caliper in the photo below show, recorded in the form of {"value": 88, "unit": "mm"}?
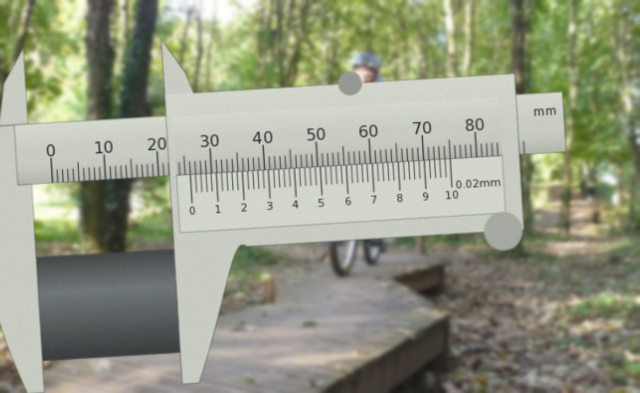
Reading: {"value": 26.0, "unit": "mm"}
